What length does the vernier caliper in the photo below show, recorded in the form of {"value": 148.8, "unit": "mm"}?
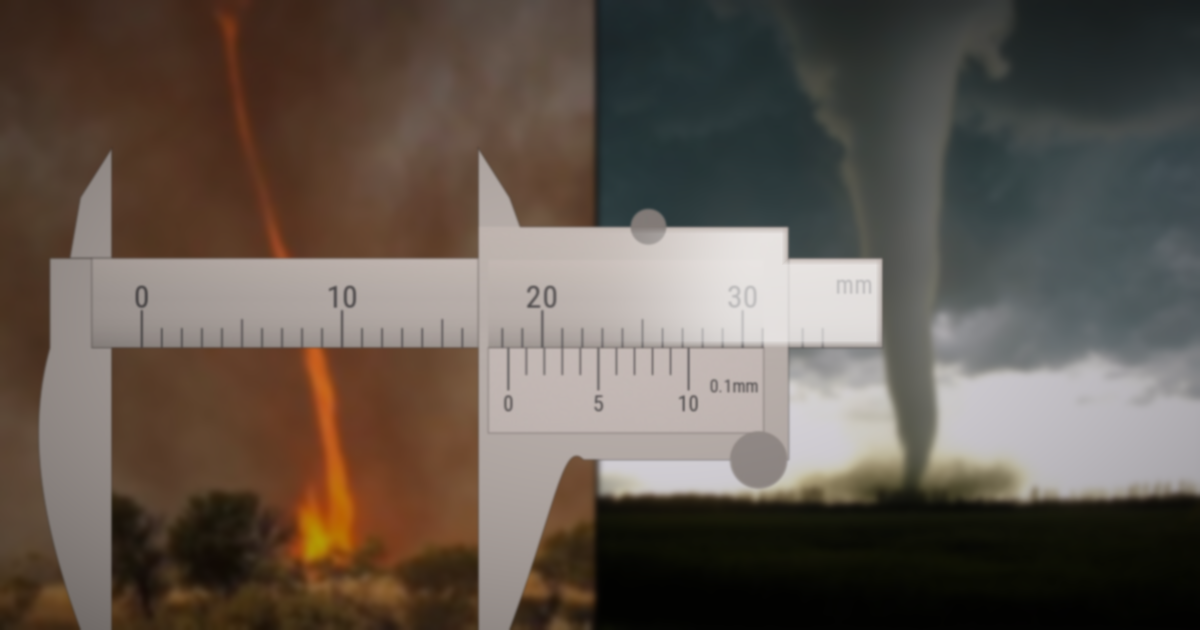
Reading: {"value": 18.3, "unit": "mm"}
